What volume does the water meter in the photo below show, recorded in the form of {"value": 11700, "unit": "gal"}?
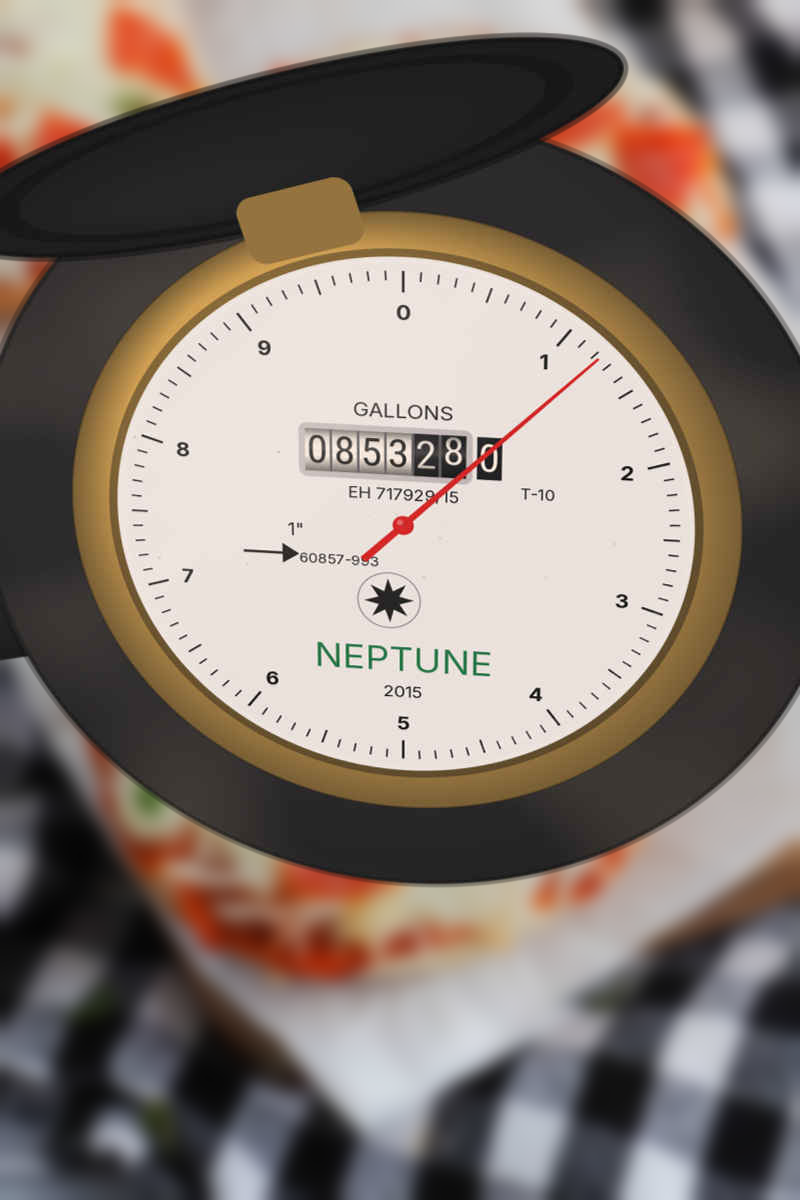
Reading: {"value": 853281.2, "unit": "gal"}
